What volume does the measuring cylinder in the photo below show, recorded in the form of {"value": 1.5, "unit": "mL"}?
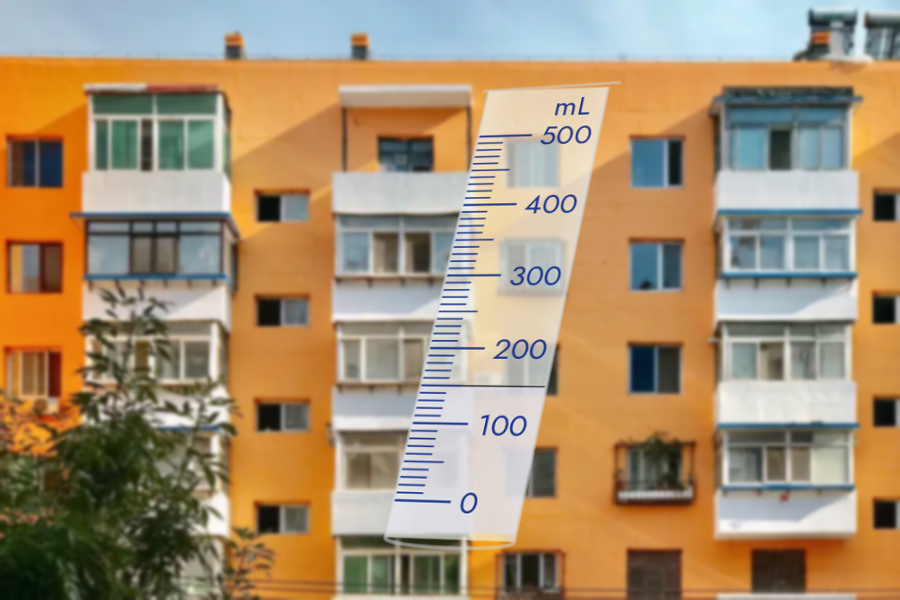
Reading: {"value": 150, "unit": "mL"}
